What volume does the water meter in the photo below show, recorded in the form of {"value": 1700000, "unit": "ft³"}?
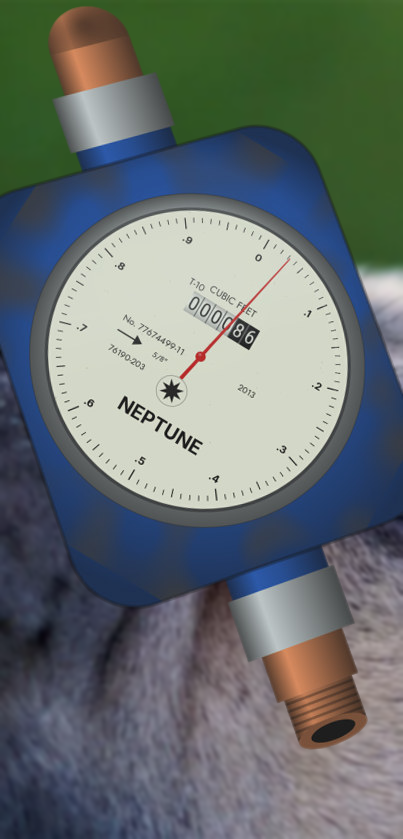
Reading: {"value": 86.03, "unit": "ft³"}
